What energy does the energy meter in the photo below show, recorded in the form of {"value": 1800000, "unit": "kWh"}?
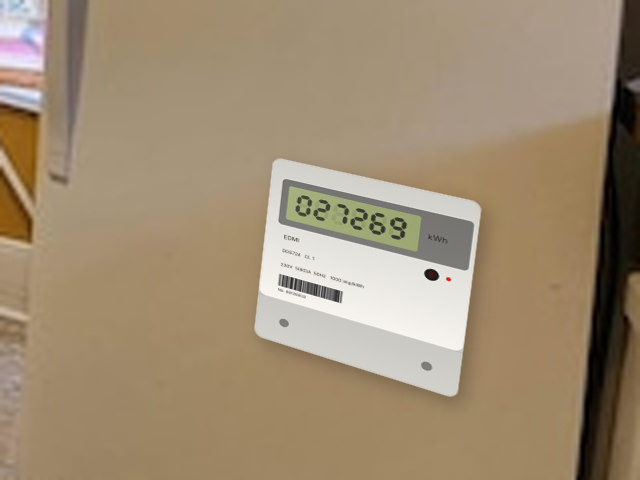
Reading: {"value": 27269, "unit": "kWh"}
